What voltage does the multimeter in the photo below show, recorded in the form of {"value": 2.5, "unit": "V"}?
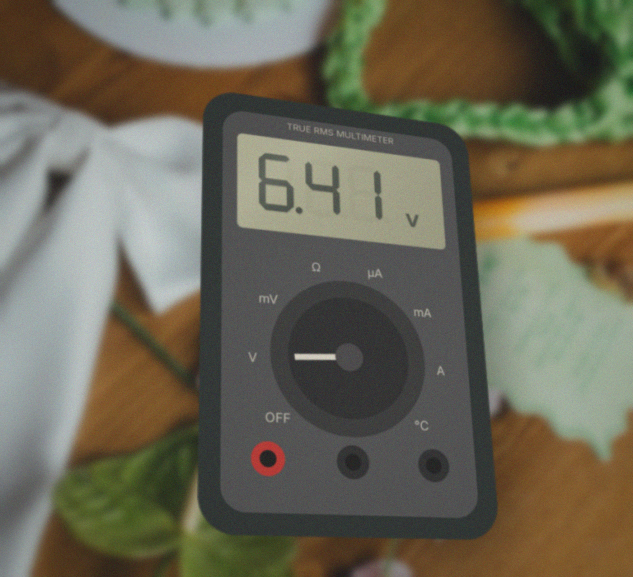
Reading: {"value": 6.41, "unit": "V"}
